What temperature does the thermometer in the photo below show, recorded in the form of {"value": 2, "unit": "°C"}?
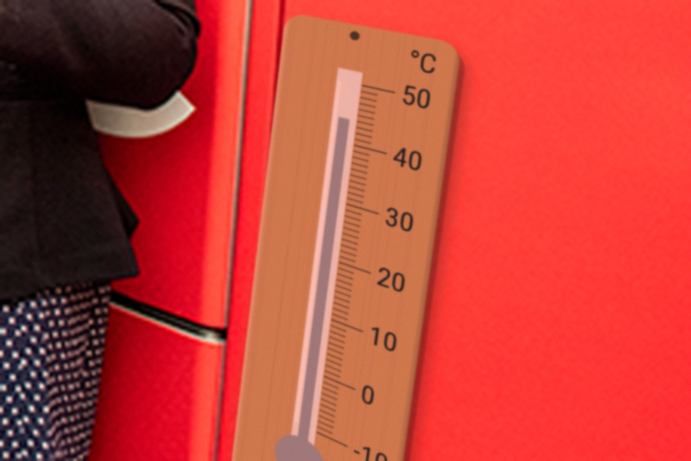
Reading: {"value": 44, "unit": "°C"}
